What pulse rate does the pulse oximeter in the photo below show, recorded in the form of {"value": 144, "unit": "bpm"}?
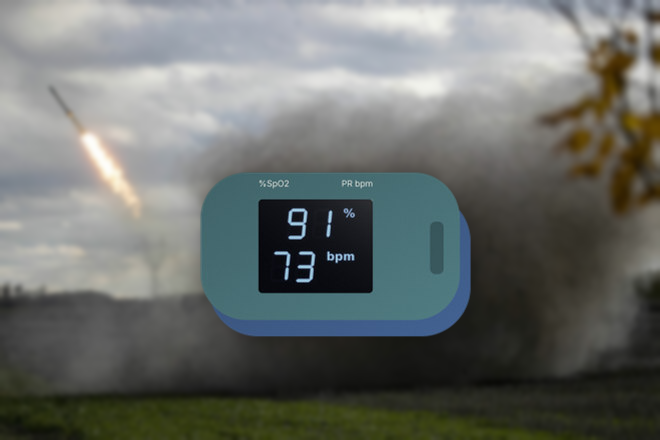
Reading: {"value": 73, "unit": "bpm"}
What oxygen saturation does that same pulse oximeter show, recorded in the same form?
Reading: {"value": 91, "unit": "%"}
